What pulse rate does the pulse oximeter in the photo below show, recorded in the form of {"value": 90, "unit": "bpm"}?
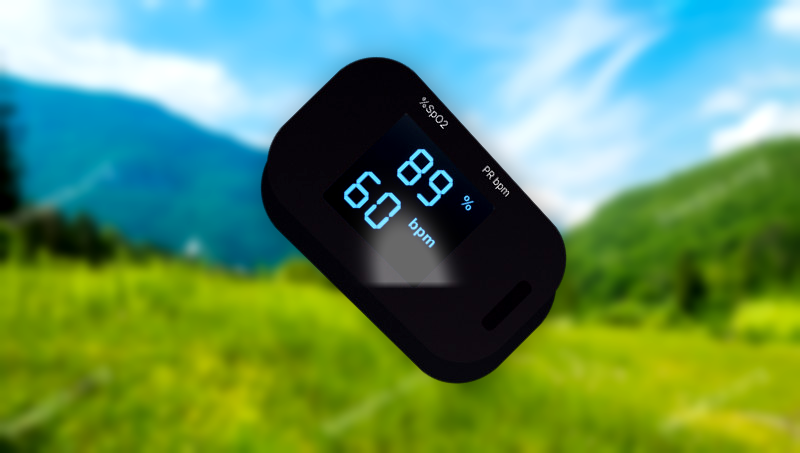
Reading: {"value": 60, "unit": "bpm"}
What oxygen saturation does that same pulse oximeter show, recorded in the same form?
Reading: {"value": 89, "unit": "%"}
